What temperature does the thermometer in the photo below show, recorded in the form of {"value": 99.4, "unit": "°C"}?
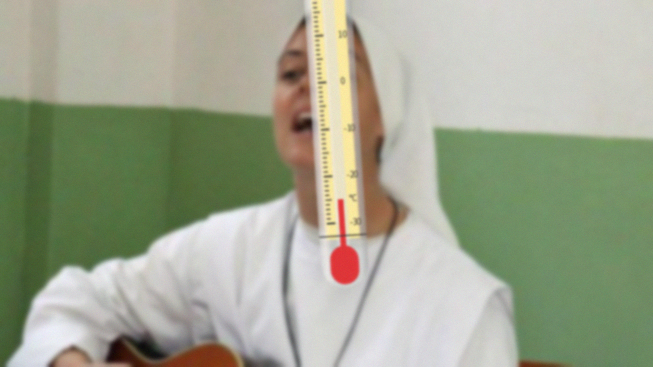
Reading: {"value": -25, "unit": "°C"}
